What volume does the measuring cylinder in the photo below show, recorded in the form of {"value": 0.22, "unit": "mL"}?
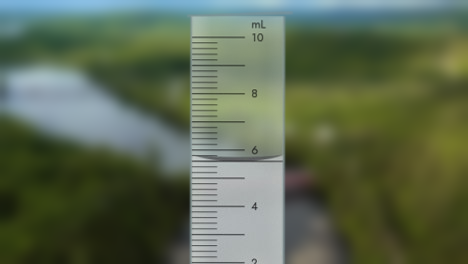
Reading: {"value": 5.6, "unit": "mL"}
